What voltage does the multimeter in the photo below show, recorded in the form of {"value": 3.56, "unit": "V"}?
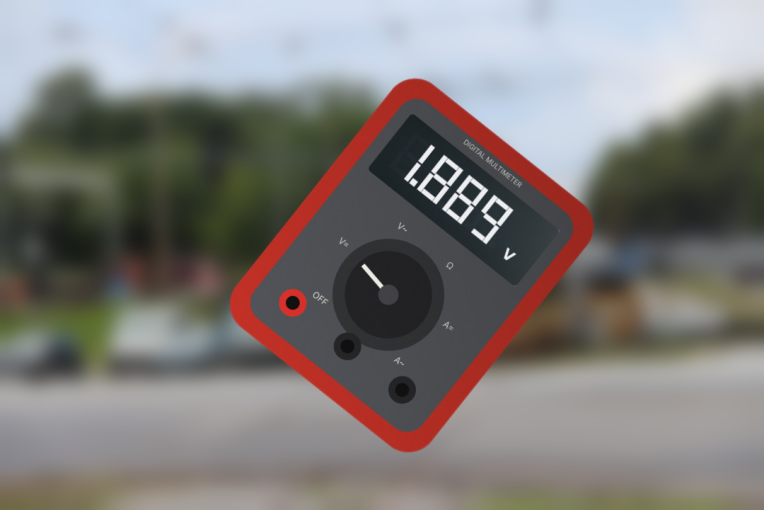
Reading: {"value": 1.889, "unit": "V"}
